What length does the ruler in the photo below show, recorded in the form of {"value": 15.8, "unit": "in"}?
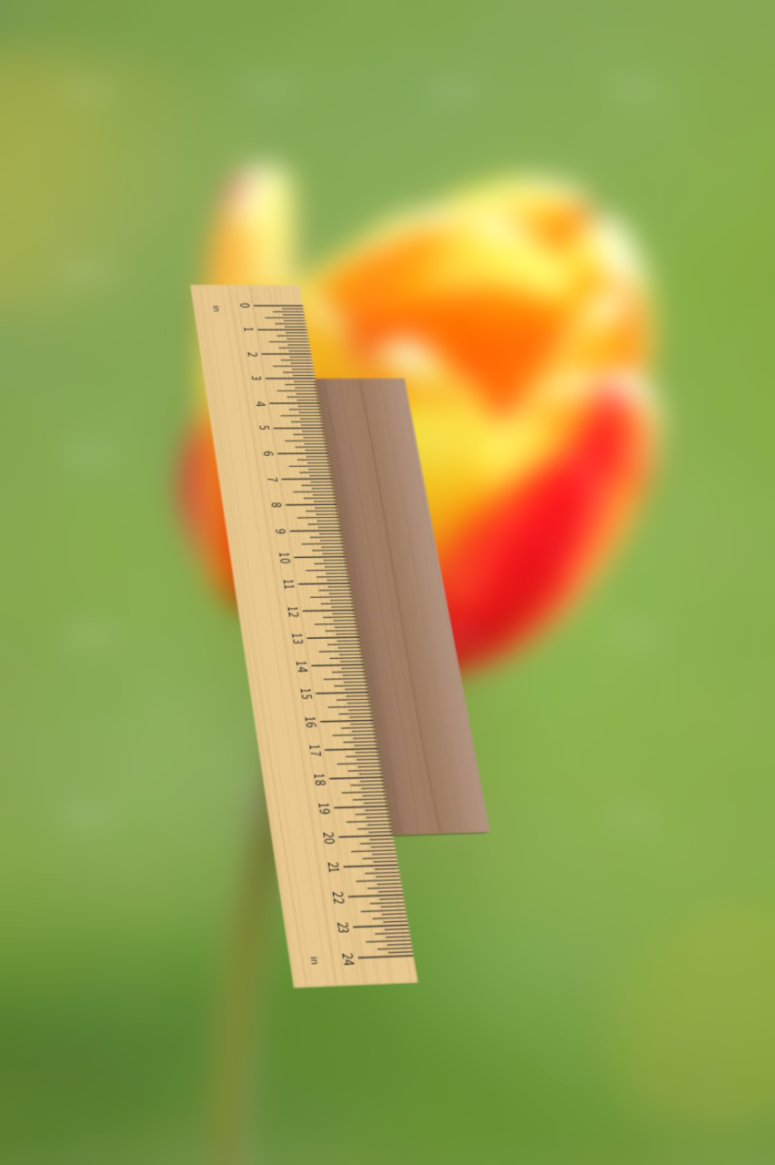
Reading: {"value": 17, "unit": "in"}
